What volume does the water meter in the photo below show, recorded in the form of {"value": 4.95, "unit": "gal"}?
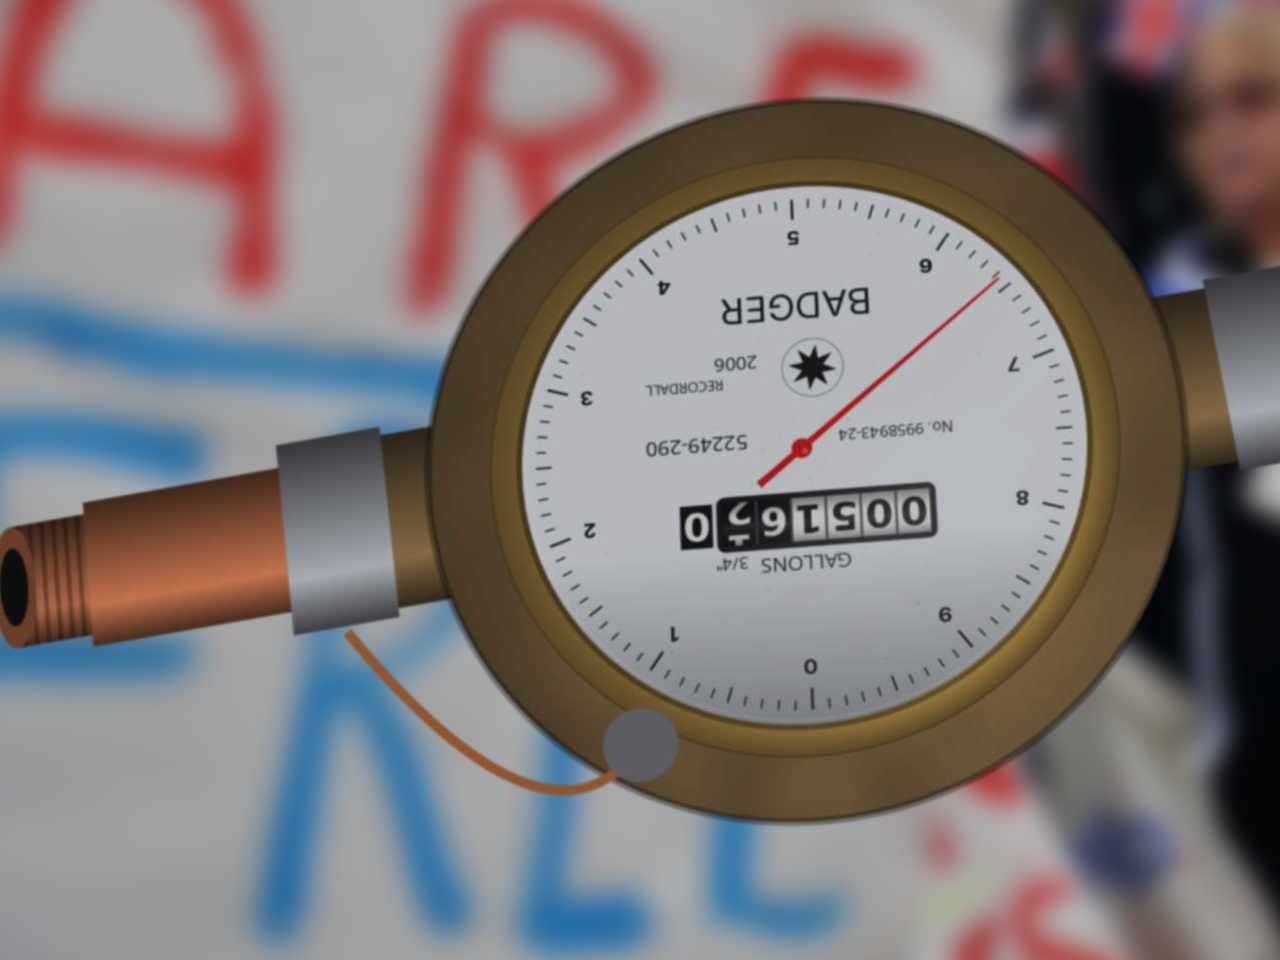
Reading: {"value": 51616.4, "unit": "gal"}
